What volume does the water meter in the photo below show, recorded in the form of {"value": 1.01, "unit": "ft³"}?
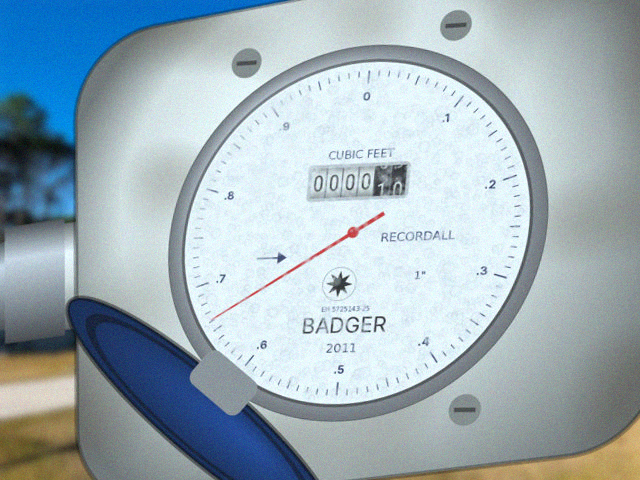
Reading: {"value": 9.66, "unit": "ft³"}
